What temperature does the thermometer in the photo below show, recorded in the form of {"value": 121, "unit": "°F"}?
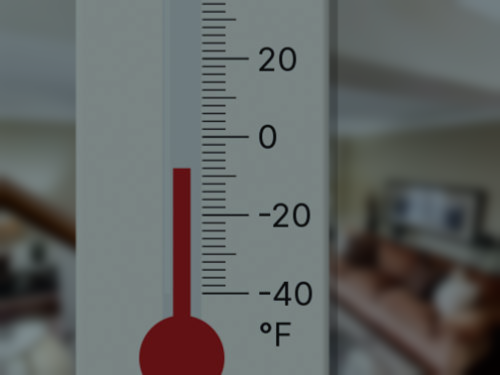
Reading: {"value": -8, "unit": "°F"}
